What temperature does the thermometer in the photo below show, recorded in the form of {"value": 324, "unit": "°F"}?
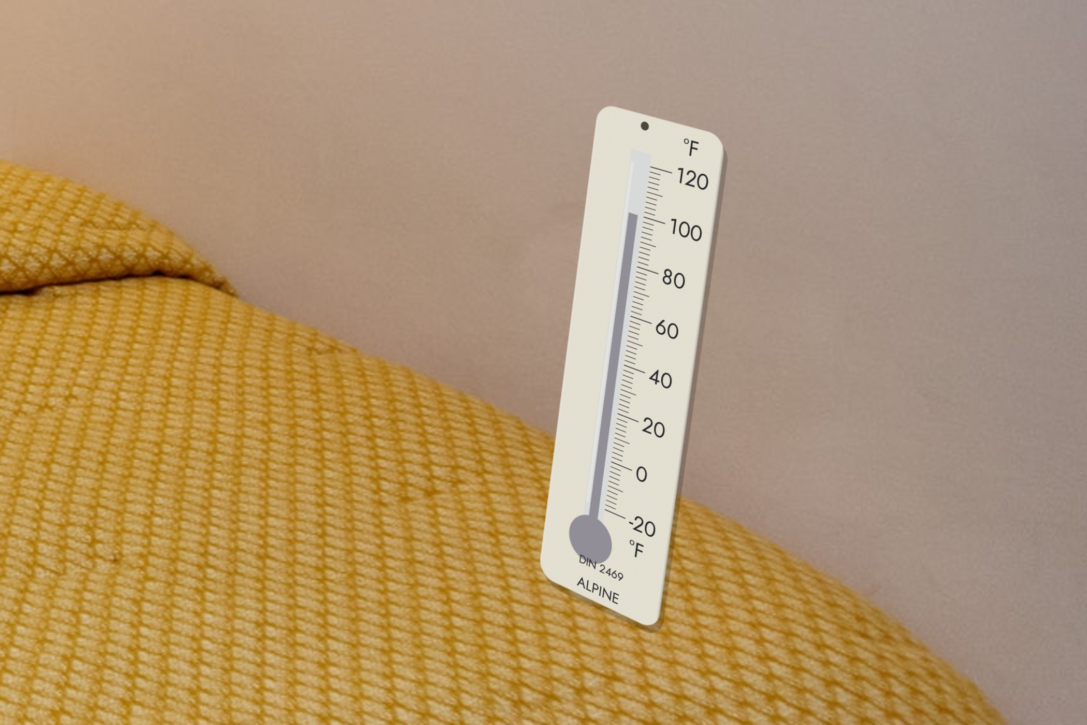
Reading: {"value": 100, "unit": "°F"}
